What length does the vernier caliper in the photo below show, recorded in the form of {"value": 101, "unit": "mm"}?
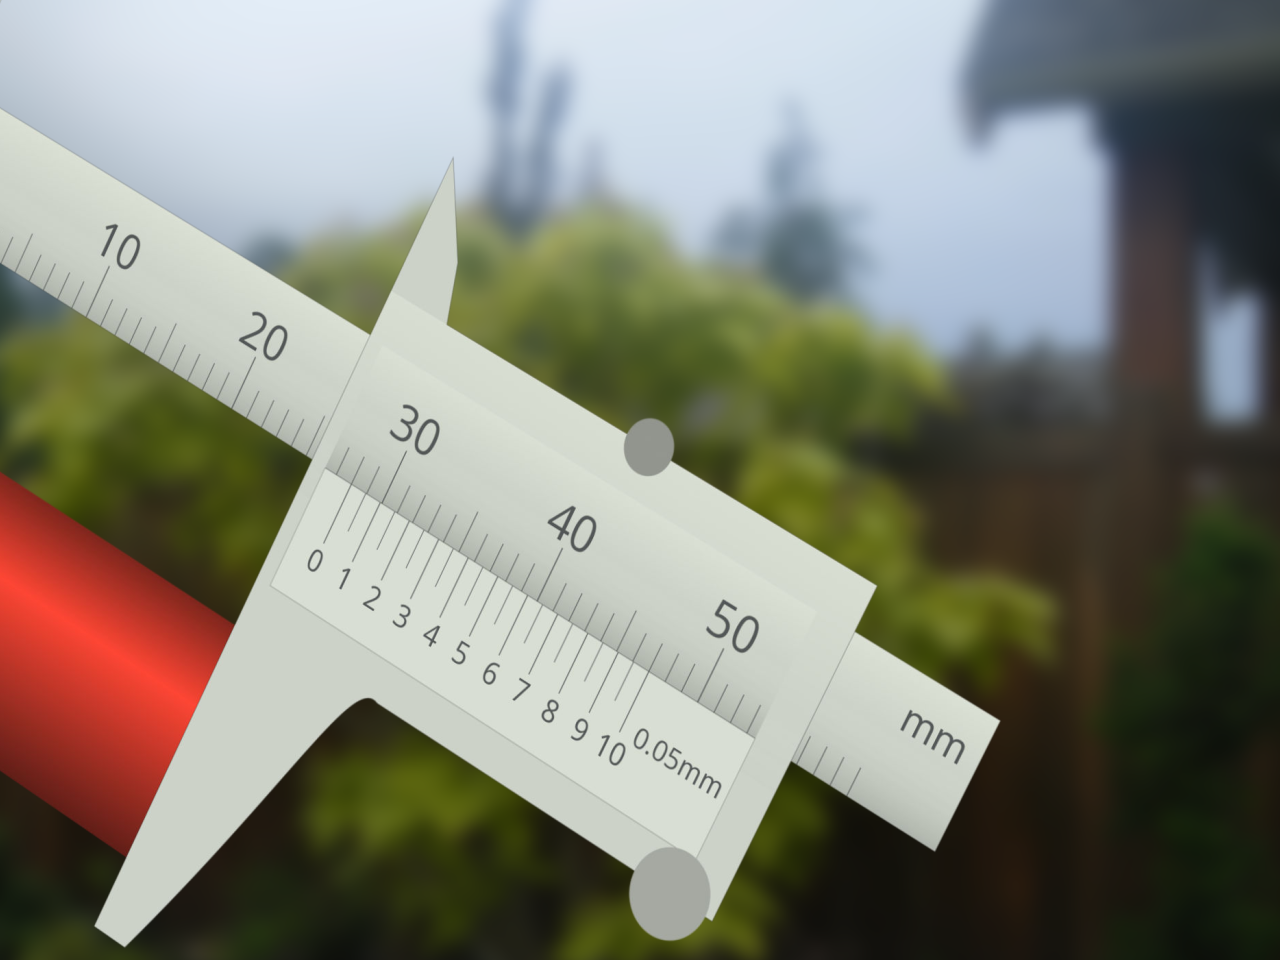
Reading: {"value": 28.0, "unit": "mm"}
